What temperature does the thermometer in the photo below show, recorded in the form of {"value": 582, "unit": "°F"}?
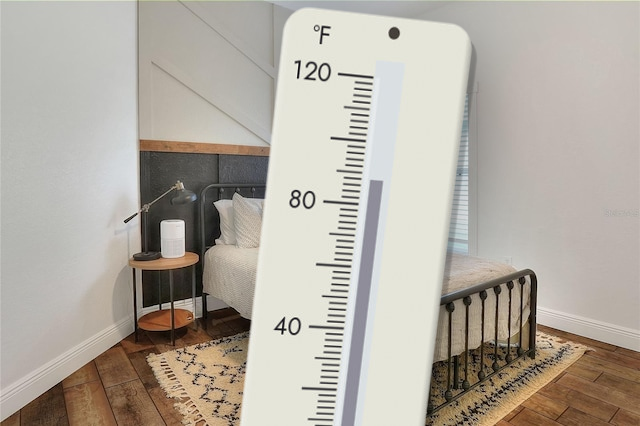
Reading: {"value": 88, "unit": "°F"}
